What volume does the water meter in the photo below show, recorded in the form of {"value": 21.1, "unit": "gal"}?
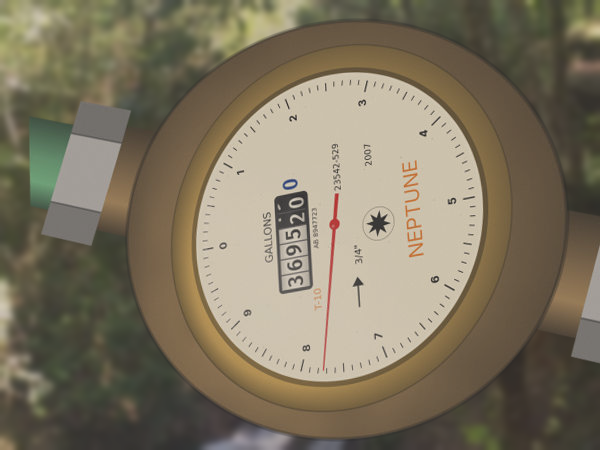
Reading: {"value": 3695197.7, "unit": "gal"}
